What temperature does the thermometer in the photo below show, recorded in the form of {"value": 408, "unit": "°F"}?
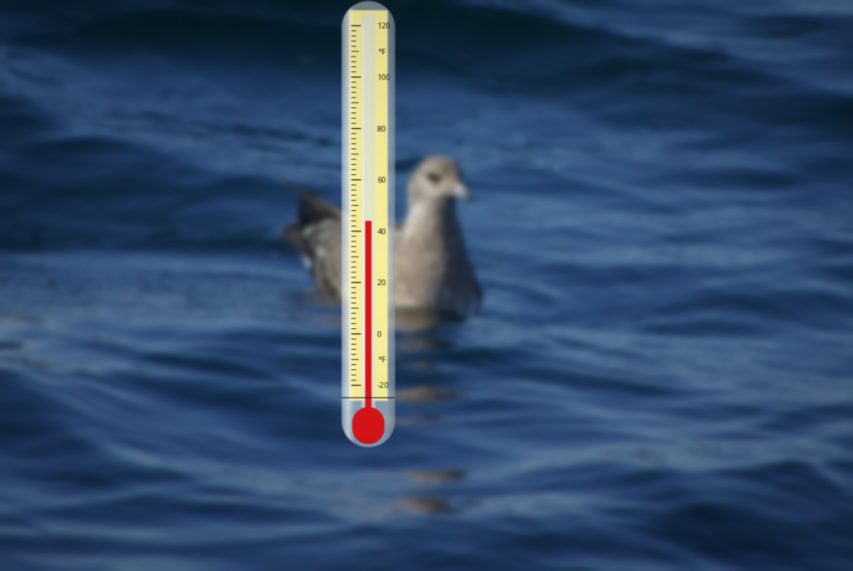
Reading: {"value": 44, "unit": "°F"}
